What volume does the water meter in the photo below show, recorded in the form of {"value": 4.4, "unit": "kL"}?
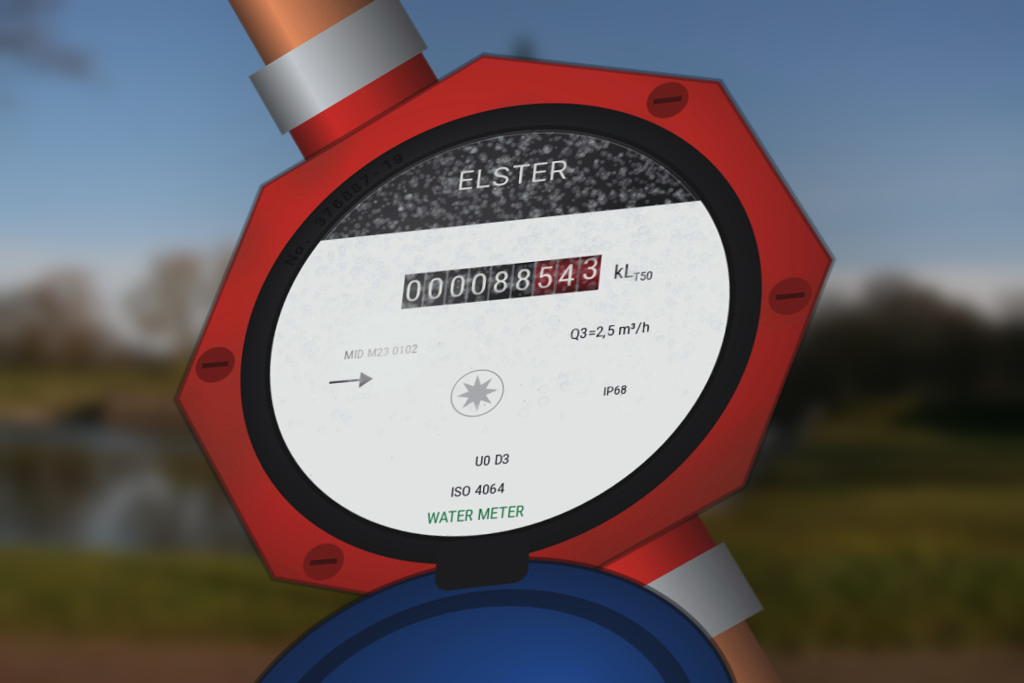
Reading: {"value": 88.543, "unit": "kL"}
